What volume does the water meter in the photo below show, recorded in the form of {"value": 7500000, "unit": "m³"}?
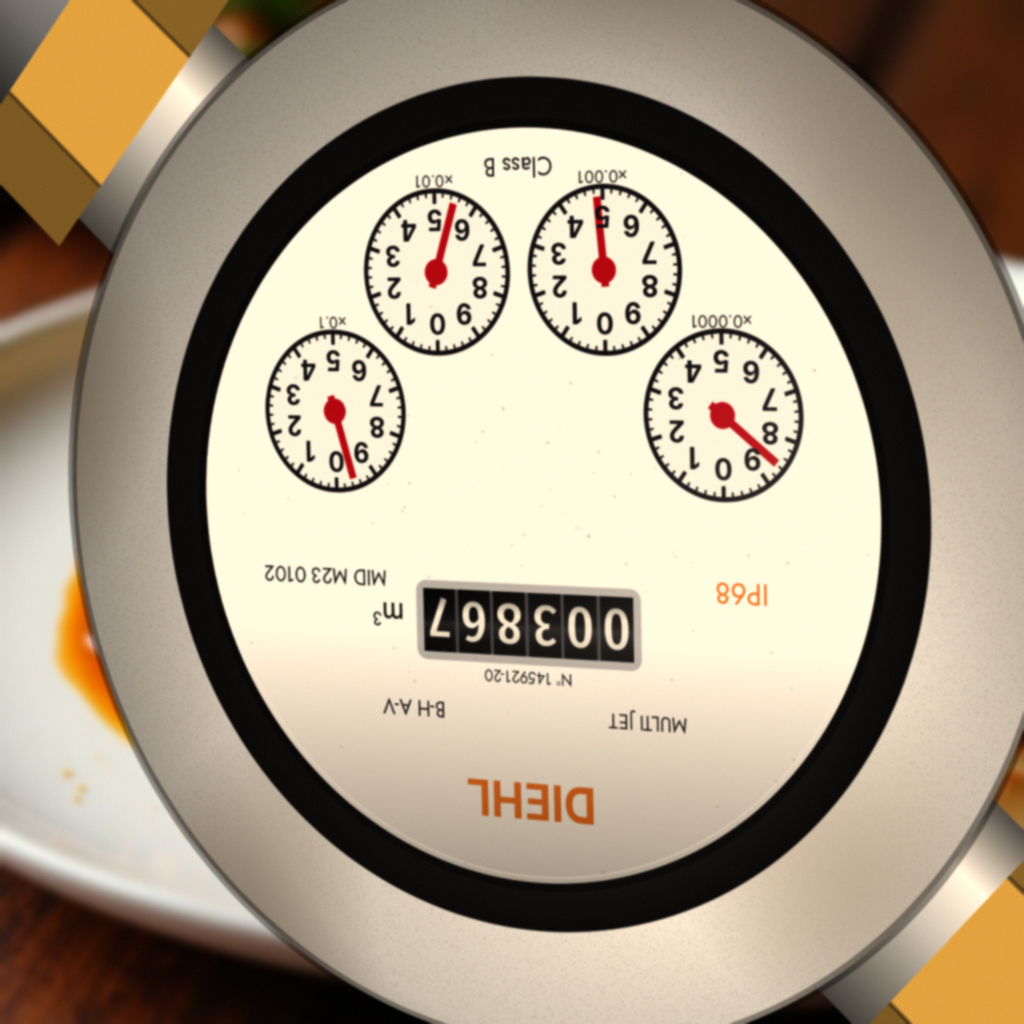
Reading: {"value": 3866.9548, "unit": "m³"}
